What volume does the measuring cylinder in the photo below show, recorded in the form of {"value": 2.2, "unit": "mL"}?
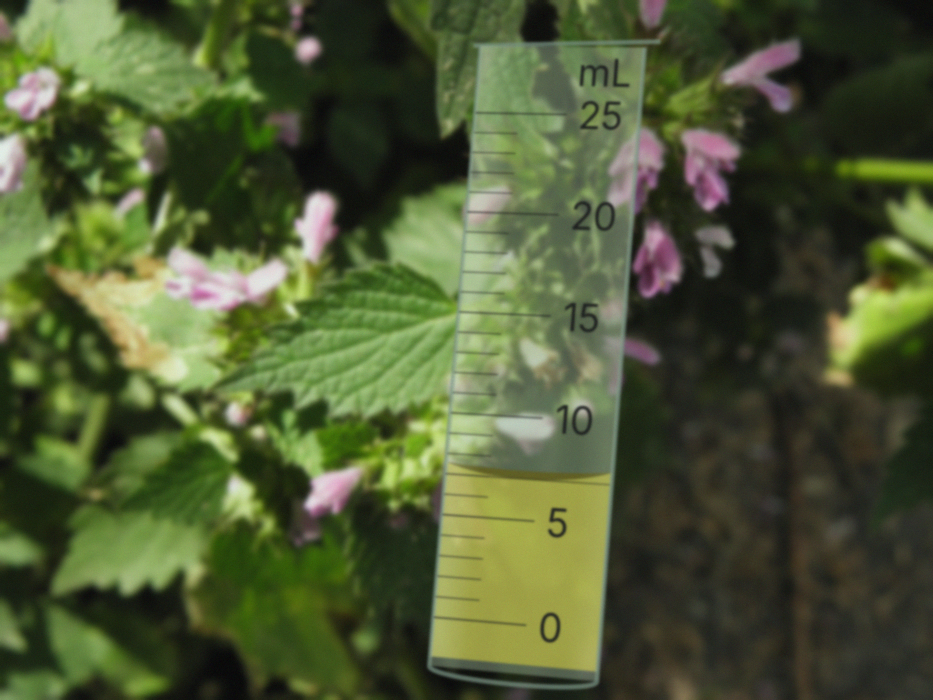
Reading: {"value": 7, "unit": "mL"}
